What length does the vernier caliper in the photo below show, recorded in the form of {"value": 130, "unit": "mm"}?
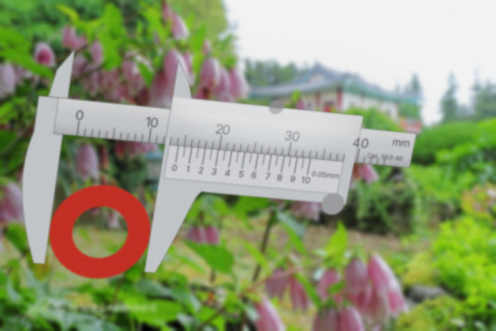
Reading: {"value": 14.2, "unit": "mm"}
